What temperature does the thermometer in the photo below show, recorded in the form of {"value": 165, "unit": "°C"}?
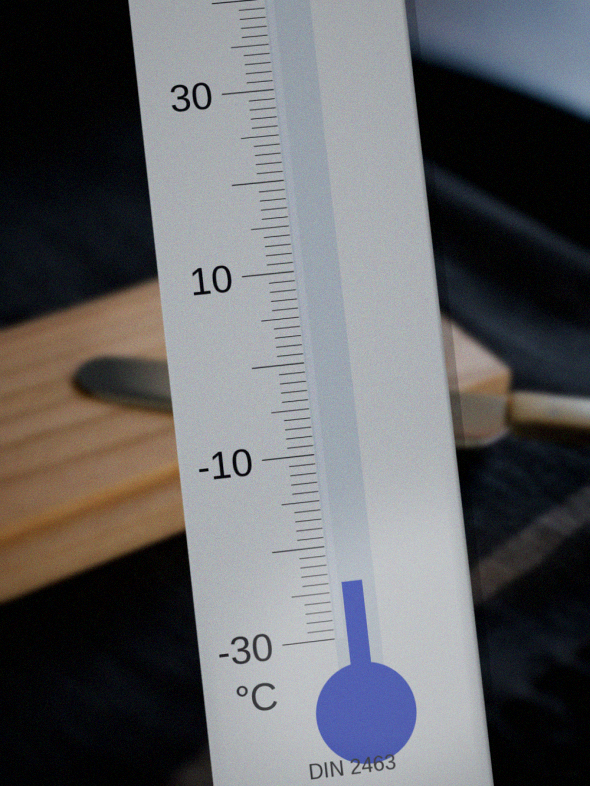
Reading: {"value": -24, "unit": "°C"}
